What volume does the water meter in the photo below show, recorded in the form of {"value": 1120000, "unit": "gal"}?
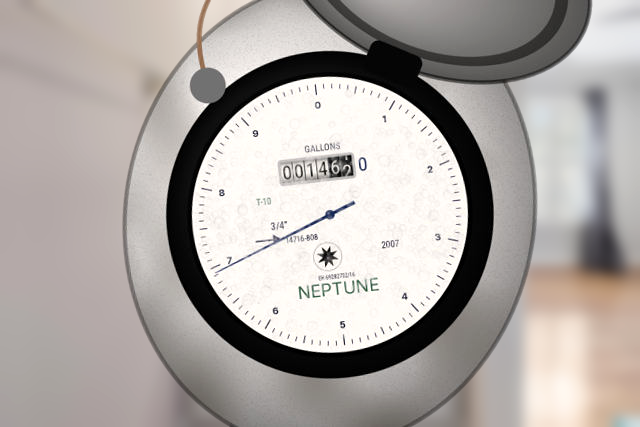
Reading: {"value": 14616.9, "unit": "gal"}
